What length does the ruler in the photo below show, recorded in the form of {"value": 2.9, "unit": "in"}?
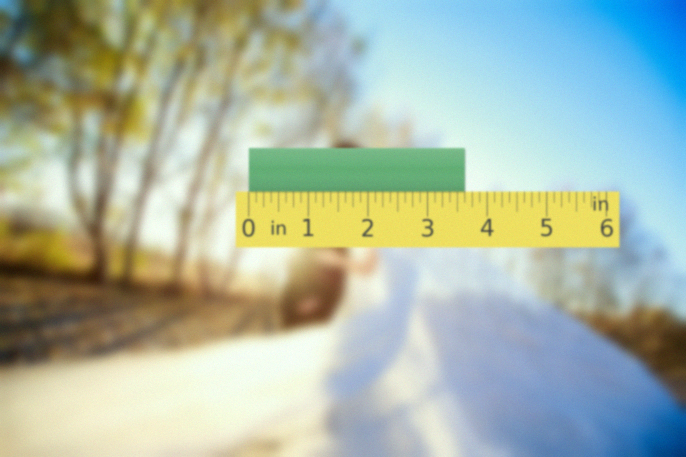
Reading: {"value": 3.625, "unit": "in"}
